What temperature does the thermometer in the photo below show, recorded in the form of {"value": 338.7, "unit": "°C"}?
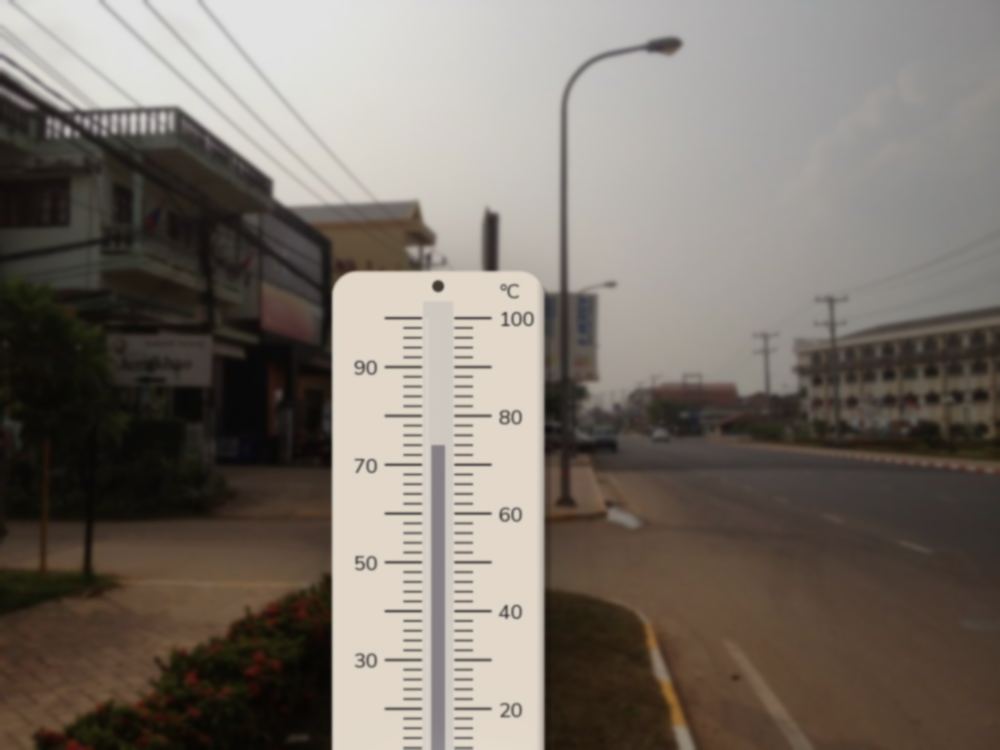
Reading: {"value": 74, "unit": "°C"}
